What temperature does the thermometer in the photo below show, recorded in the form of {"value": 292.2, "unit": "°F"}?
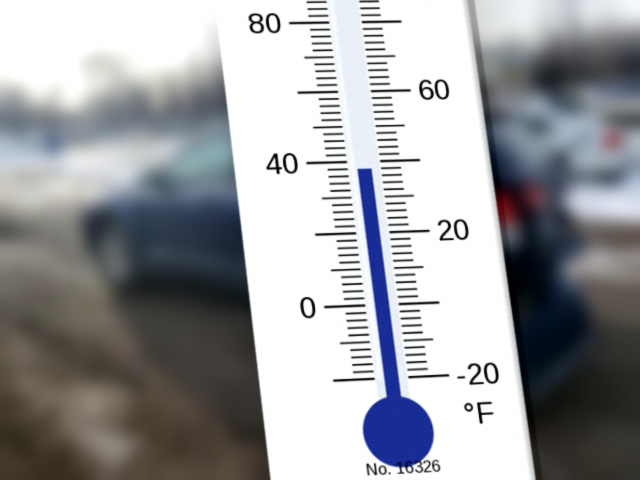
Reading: {"value": 38, "unit": "°F"}
